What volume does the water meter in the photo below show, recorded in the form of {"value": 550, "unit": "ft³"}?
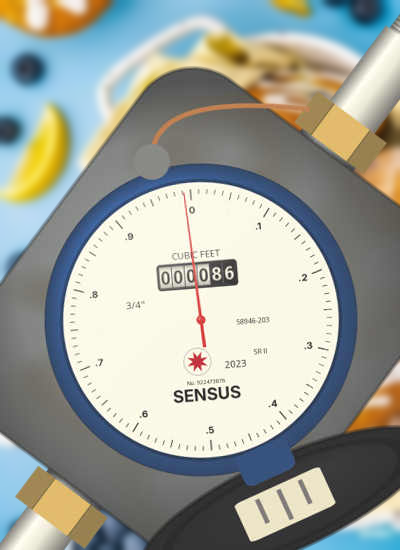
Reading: {"value": 85.99, "unit": "ft³"}
